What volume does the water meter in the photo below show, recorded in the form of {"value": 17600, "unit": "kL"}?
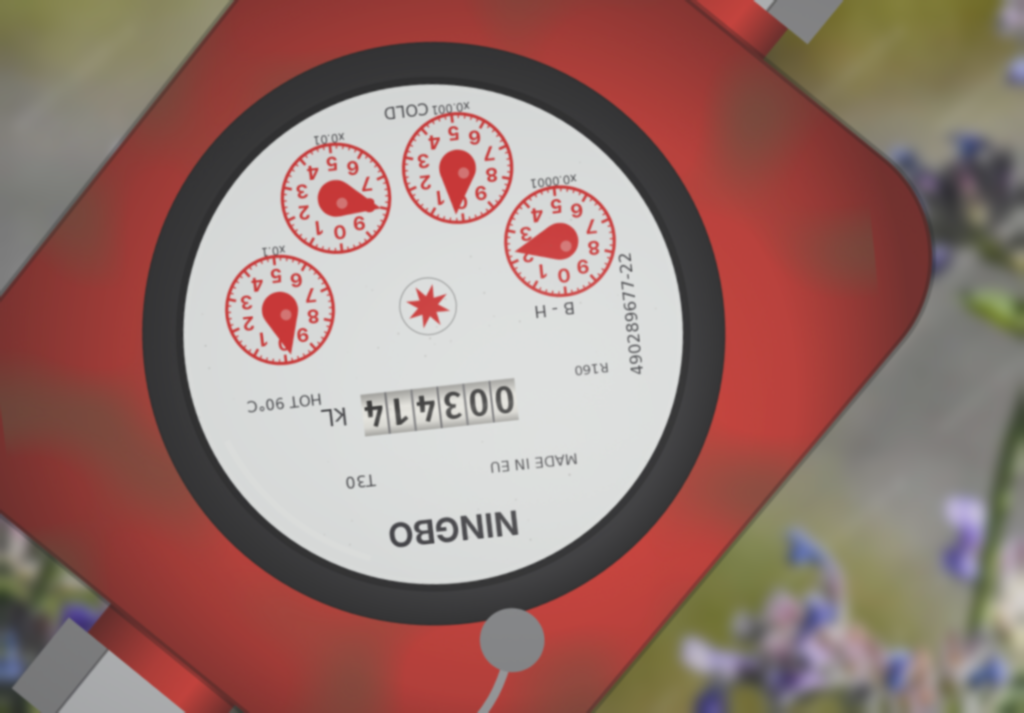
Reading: {"value": 3413.9802, "unit": "kL"}
